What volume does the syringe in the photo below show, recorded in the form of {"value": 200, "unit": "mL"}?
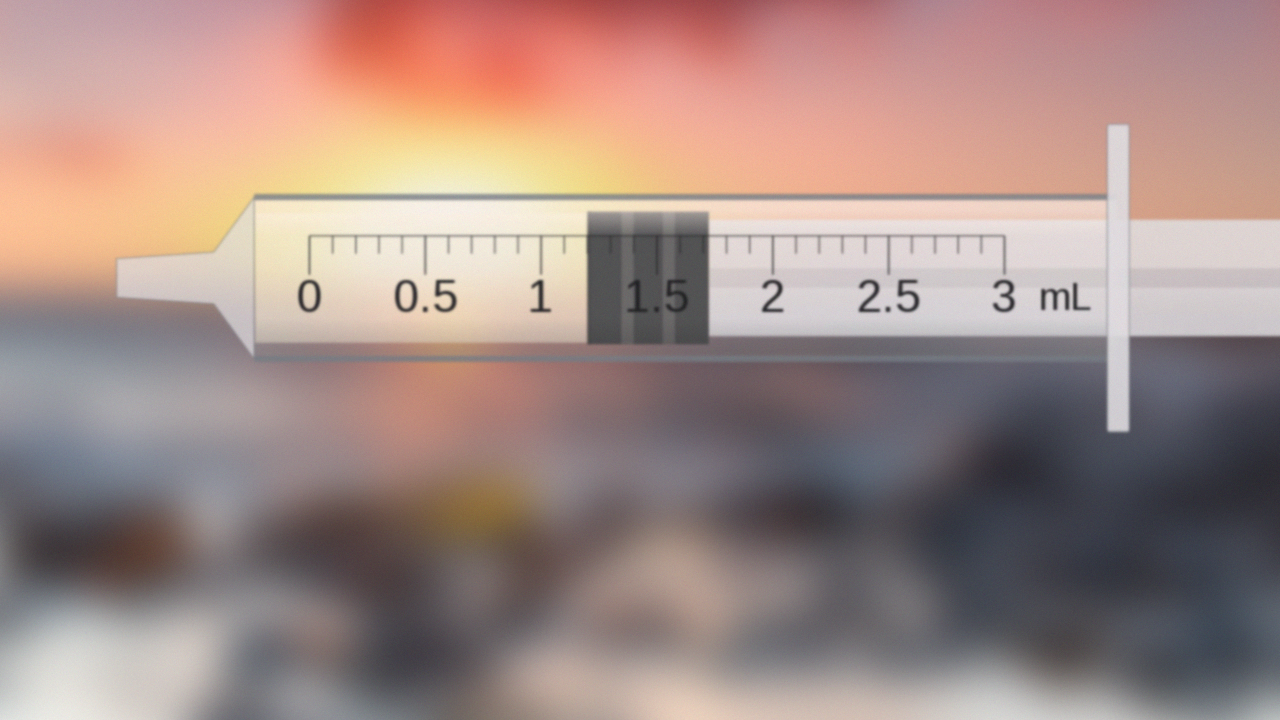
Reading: {"value": 1.2, "unit": "mL"}
